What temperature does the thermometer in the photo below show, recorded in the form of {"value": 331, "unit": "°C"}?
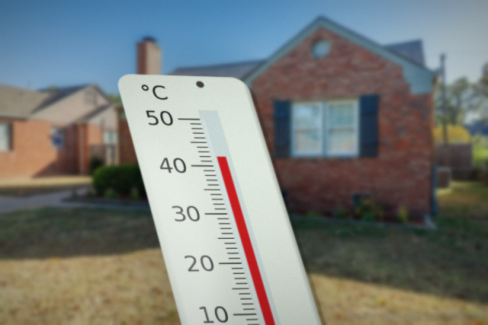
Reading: {"value": 42, "unit": "°C"}
